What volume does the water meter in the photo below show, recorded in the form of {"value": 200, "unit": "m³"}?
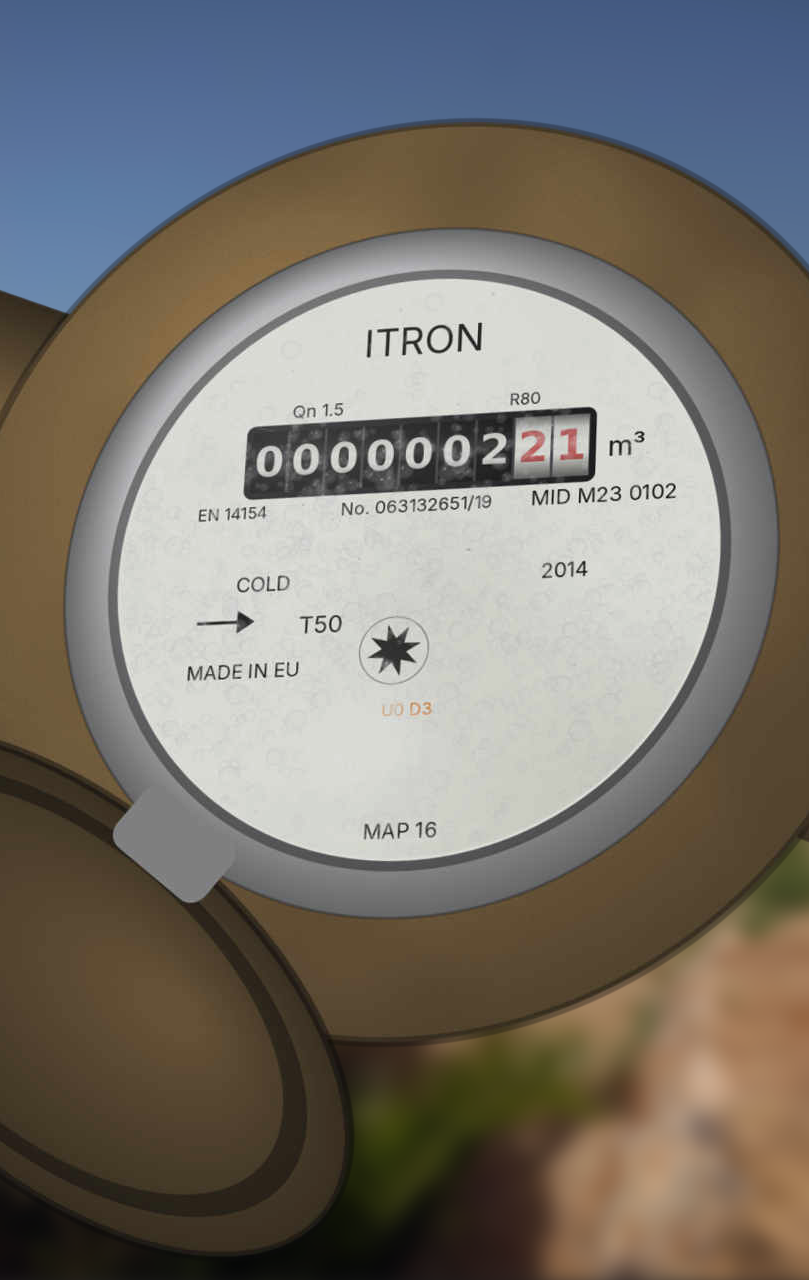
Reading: {"value": 2.21, "unit": "m³"}
